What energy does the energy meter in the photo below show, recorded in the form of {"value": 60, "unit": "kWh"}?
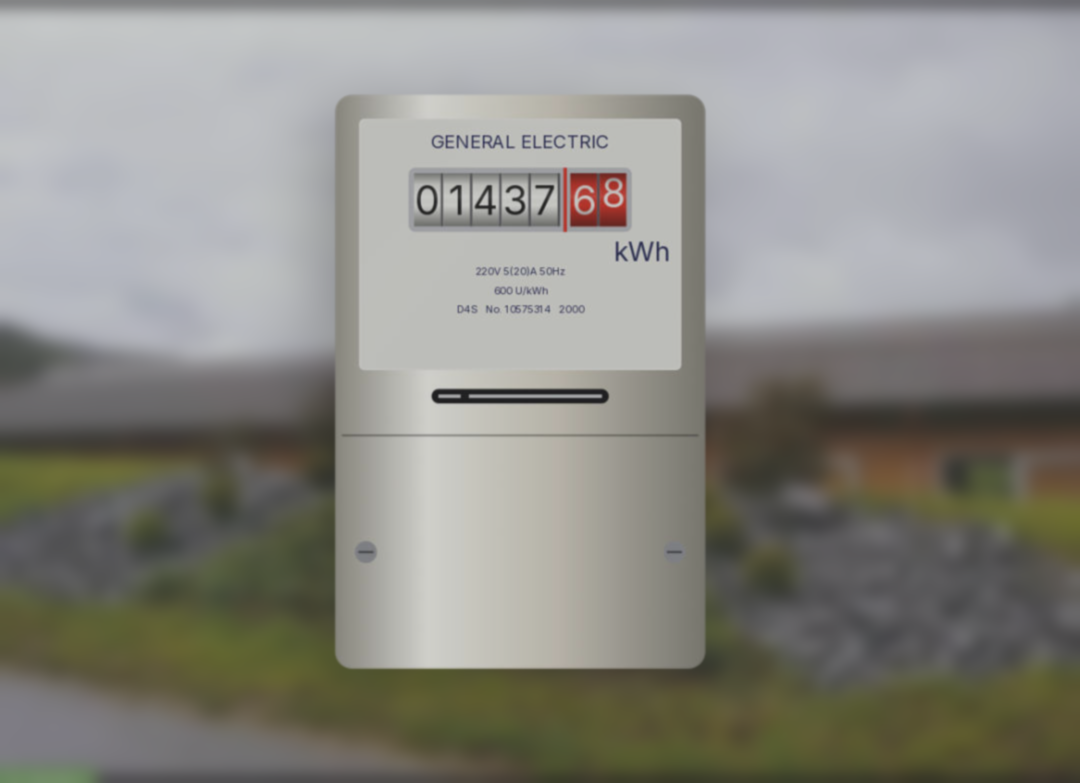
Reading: {"value": 1437.68, "unit": "kWh"}
